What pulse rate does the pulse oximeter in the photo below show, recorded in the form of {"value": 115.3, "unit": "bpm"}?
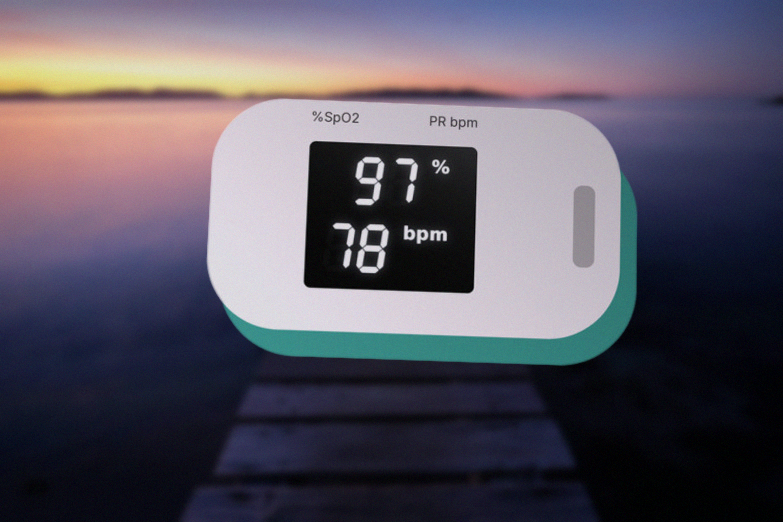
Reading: {"value": 78, "unit": "bpm"}
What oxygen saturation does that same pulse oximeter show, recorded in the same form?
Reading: {"value": 97, "unit": "%"}
